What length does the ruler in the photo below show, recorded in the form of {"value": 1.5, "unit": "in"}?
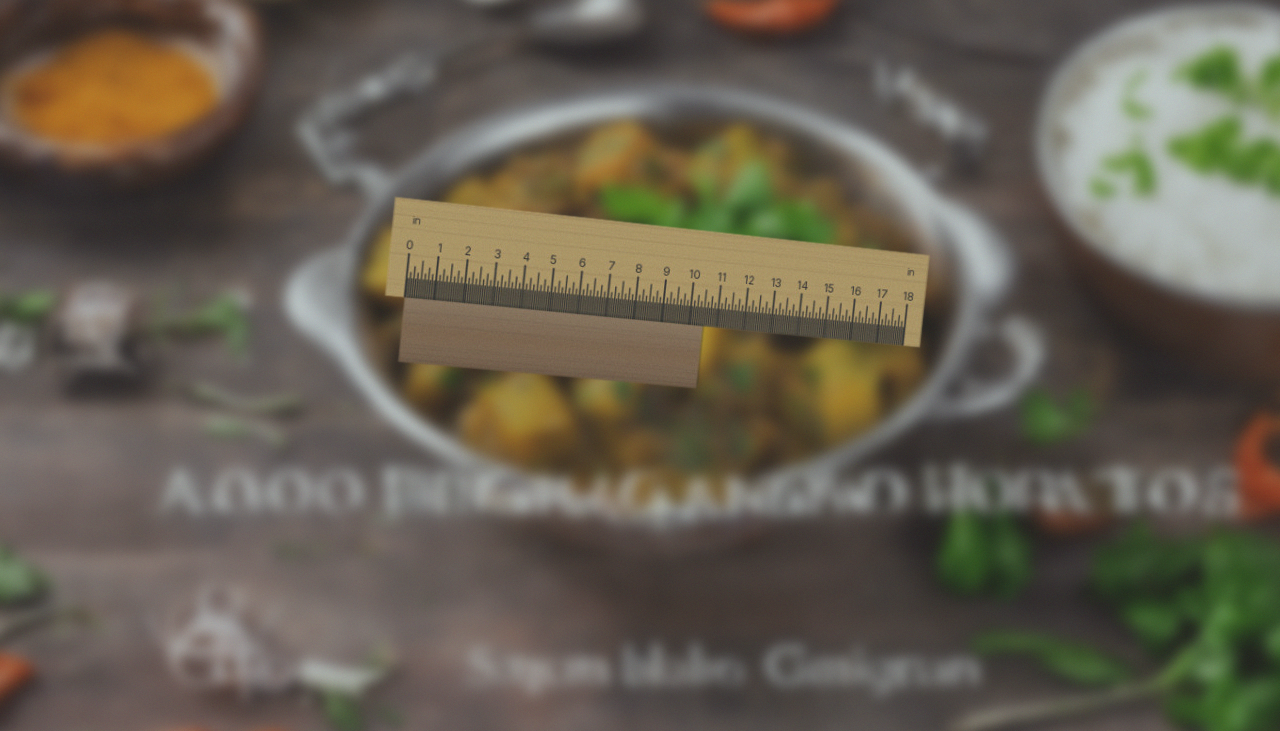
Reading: {"value": 10.5, "unit": "in"}
